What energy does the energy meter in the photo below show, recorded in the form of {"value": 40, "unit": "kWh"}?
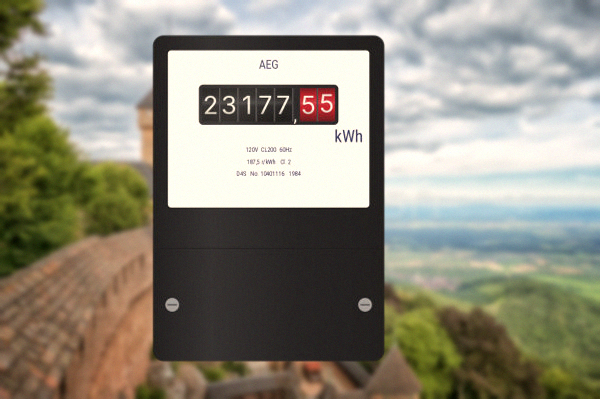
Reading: {"value": 23177.55, "unit": "kWh"}
